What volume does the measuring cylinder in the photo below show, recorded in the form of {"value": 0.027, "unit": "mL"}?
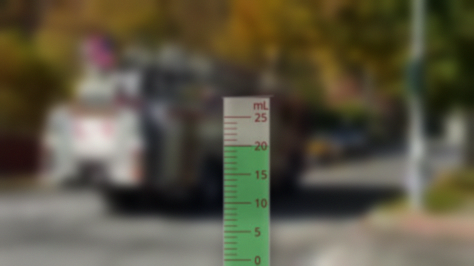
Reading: {"value": 20, "unit": "mL"}
